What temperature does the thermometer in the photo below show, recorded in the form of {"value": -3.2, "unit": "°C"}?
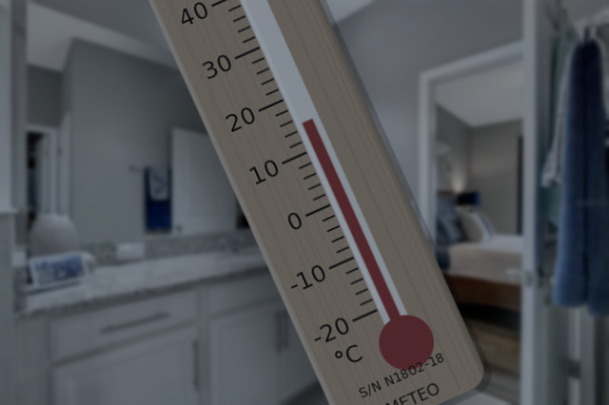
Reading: {"value": 15, "unit": "°C"}
